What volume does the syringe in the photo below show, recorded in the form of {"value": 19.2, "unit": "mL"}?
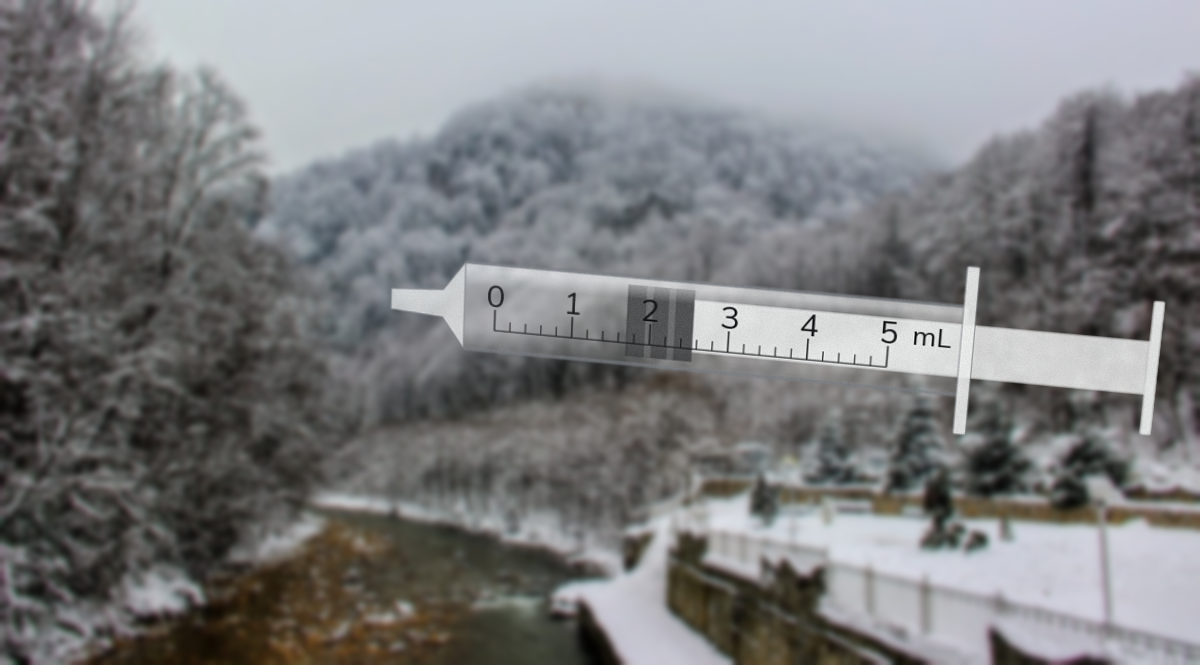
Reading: {"value": 1.7, "unit": "mL"}
